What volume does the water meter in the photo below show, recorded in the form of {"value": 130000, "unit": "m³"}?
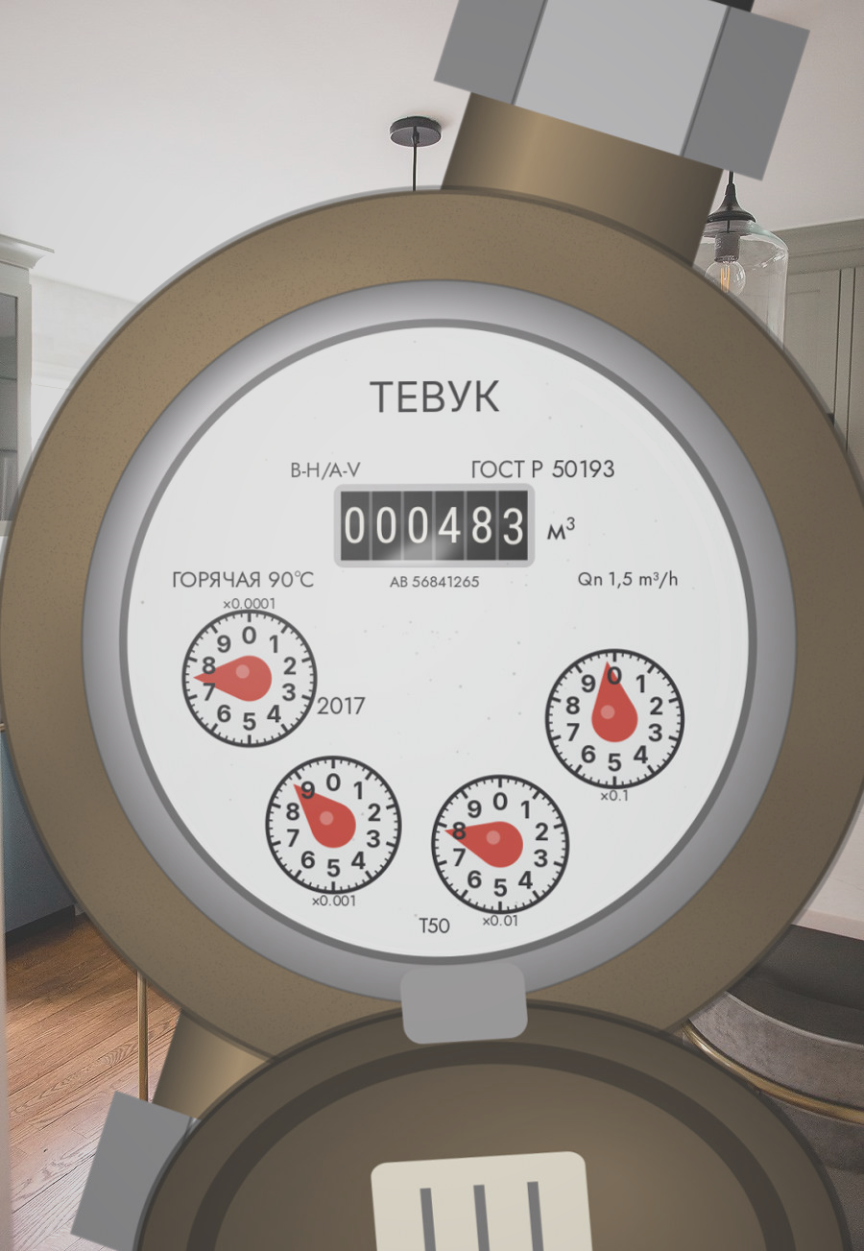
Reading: {"value": 482.9787, "unit": "m³"}
